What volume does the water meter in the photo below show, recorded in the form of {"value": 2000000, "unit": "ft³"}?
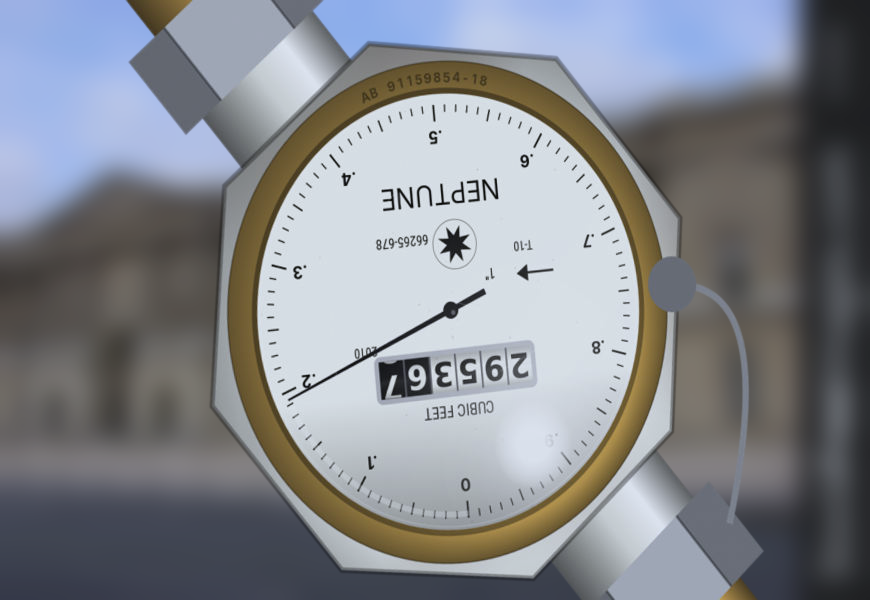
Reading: {"value": 295367.19, "unit": "ft³"}
